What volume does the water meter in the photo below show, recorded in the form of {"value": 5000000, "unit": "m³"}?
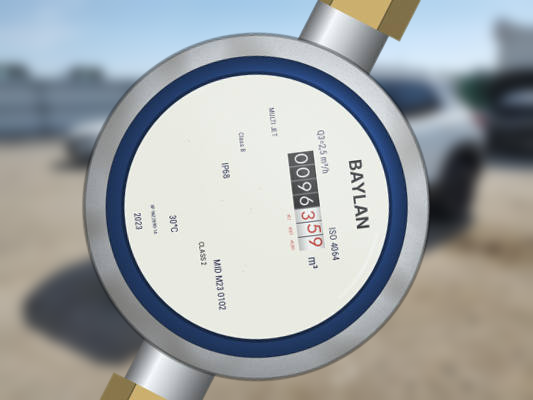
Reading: {"value": 96.359, "unit": "m³"}
